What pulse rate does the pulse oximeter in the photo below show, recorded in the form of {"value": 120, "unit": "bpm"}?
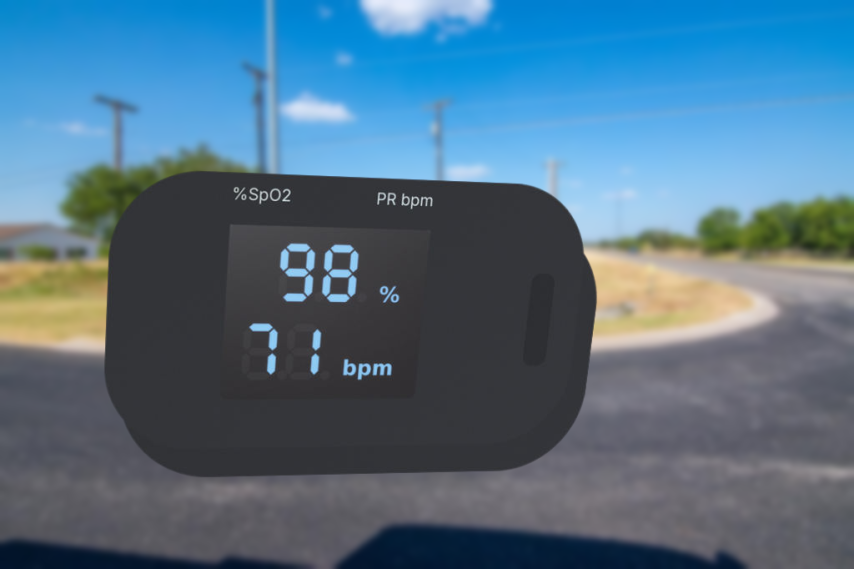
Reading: {"value": 71, "unit": "bpm"}
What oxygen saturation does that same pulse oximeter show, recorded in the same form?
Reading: {"value": 98, "unit": "%"}
